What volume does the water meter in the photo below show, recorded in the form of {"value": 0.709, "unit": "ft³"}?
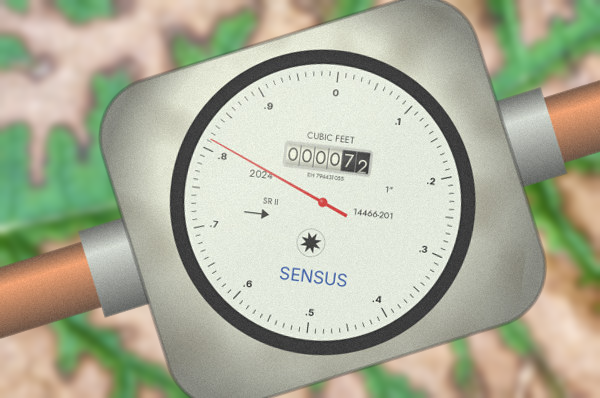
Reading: {"value": 71.81, "unit": "ft³"}
